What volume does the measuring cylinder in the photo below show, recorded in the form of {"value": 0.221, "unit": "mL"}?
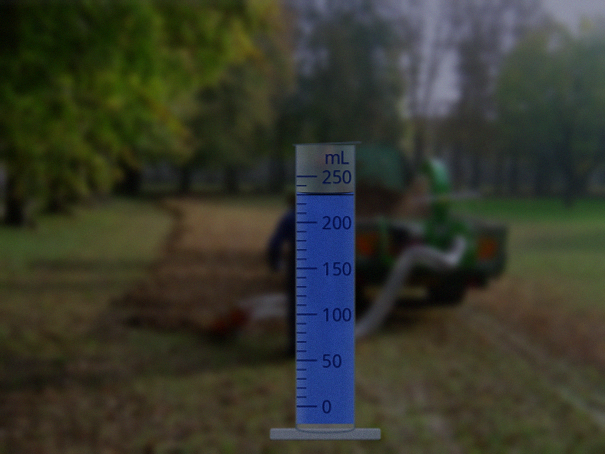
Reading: {"value": 230, "unit": "mL"}
